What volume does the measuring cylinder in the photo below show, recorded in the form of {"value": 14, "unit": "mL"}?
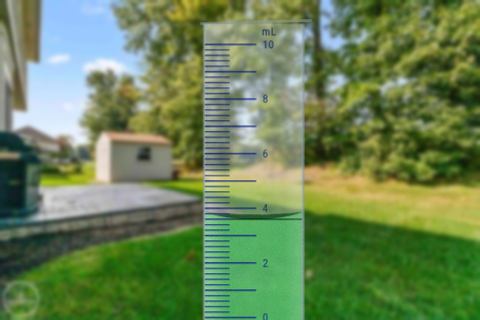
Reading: {"value": 3.6, "unit": "mL"}
